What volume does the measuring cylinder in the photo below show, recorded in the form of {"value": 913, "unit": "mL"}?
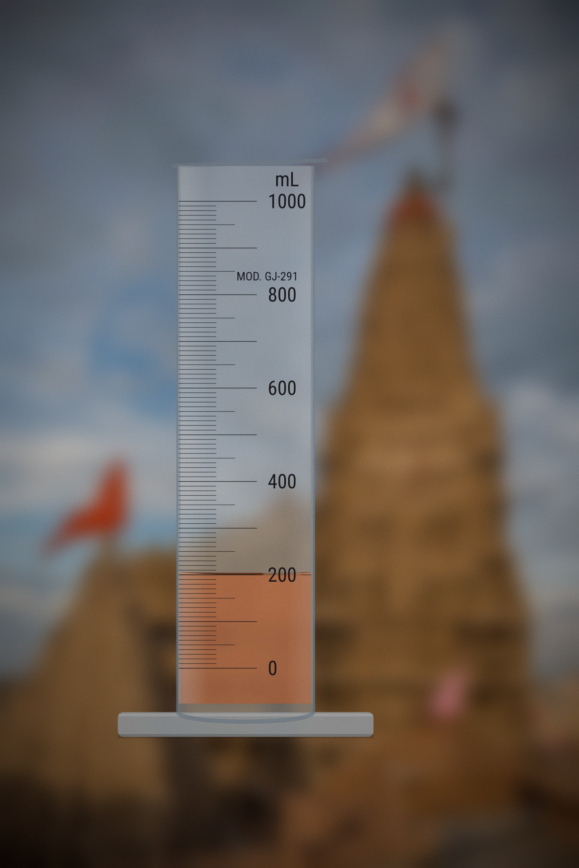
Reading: {"value": 200, "unit": "mL"}
